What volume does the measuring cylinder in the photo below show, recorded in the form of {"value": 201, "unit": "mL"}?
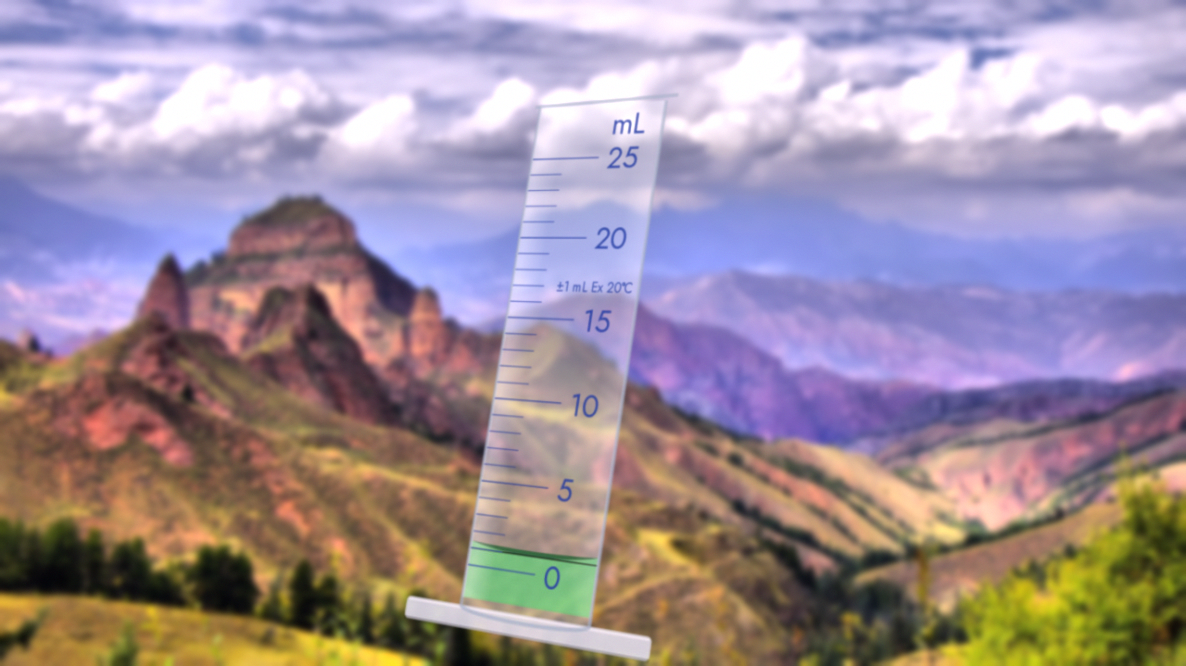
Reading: {"value": 1, "unit": "mL"}
